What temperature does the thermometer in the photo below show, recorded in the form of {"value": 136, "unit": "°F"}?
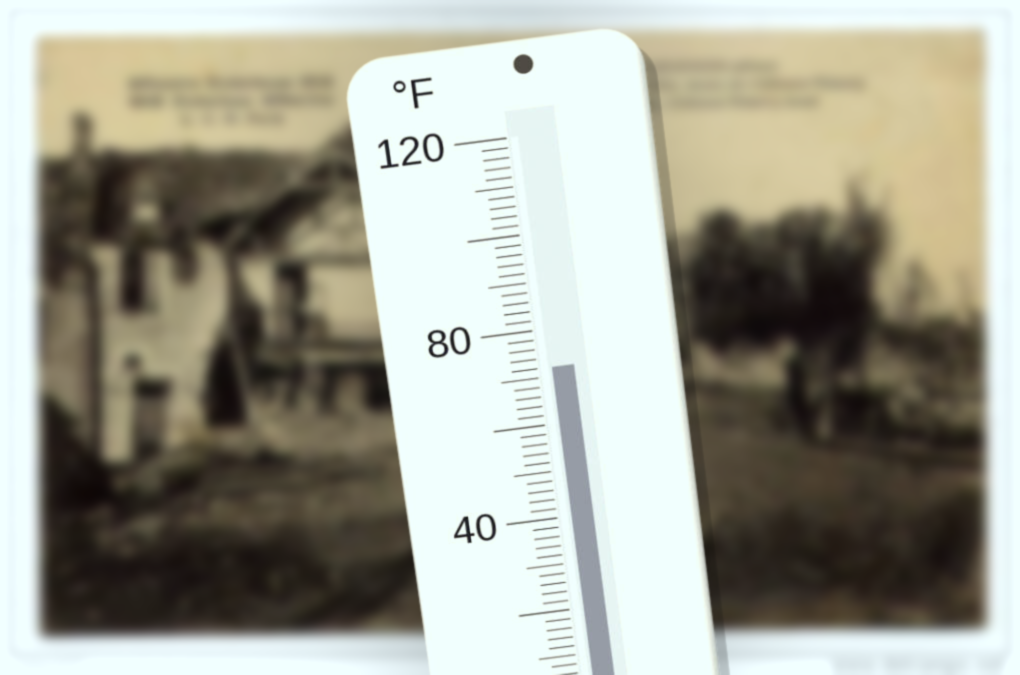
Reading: {"value": 72, "unit": "°F"}
